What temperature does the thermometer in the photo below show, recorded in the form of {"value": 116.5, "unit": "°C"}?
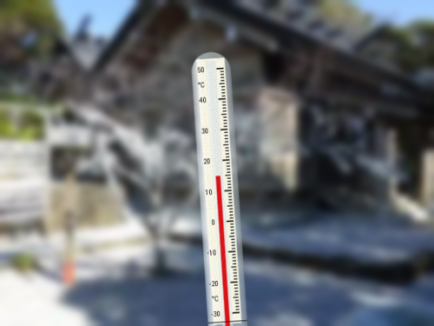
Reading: {"value": 15, "unit": "°C"}
